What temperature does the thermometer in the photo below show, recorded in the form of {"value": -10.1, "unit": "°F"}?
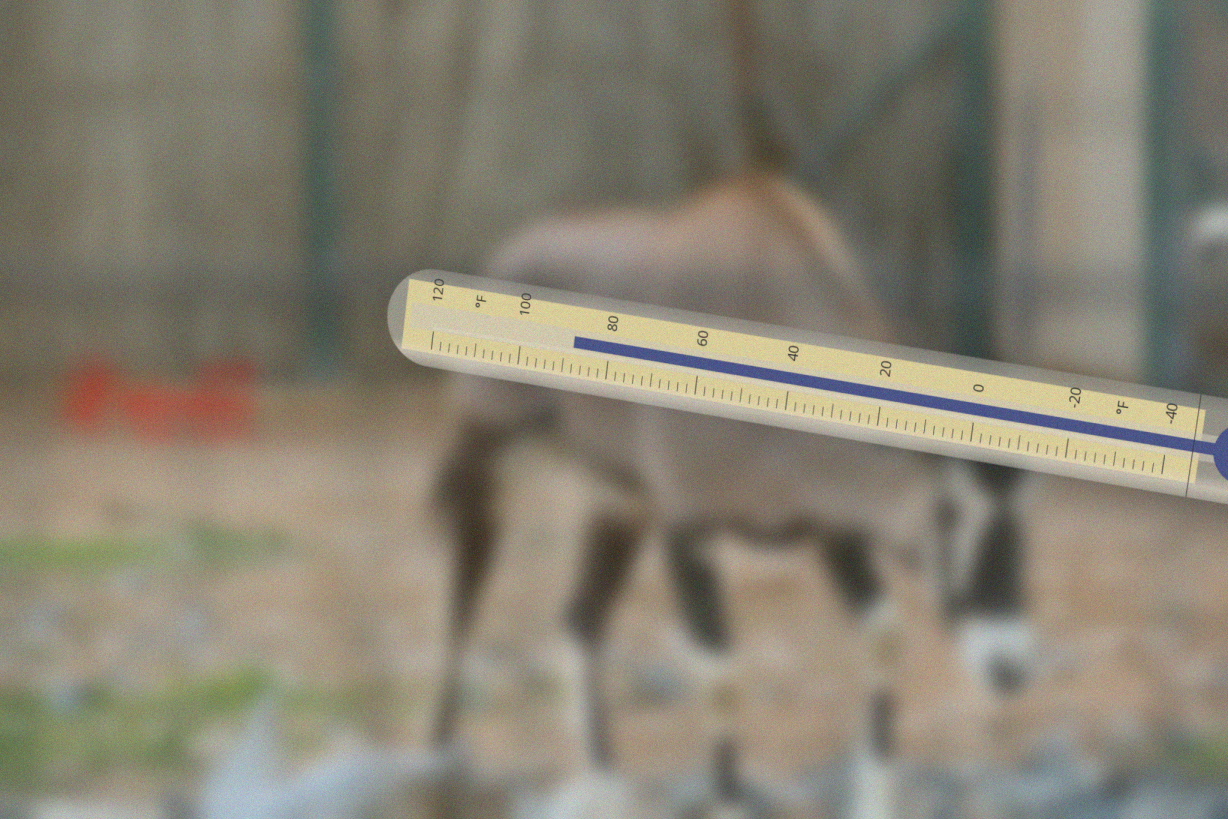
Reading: {"value": 88, "unit": "°F"}
